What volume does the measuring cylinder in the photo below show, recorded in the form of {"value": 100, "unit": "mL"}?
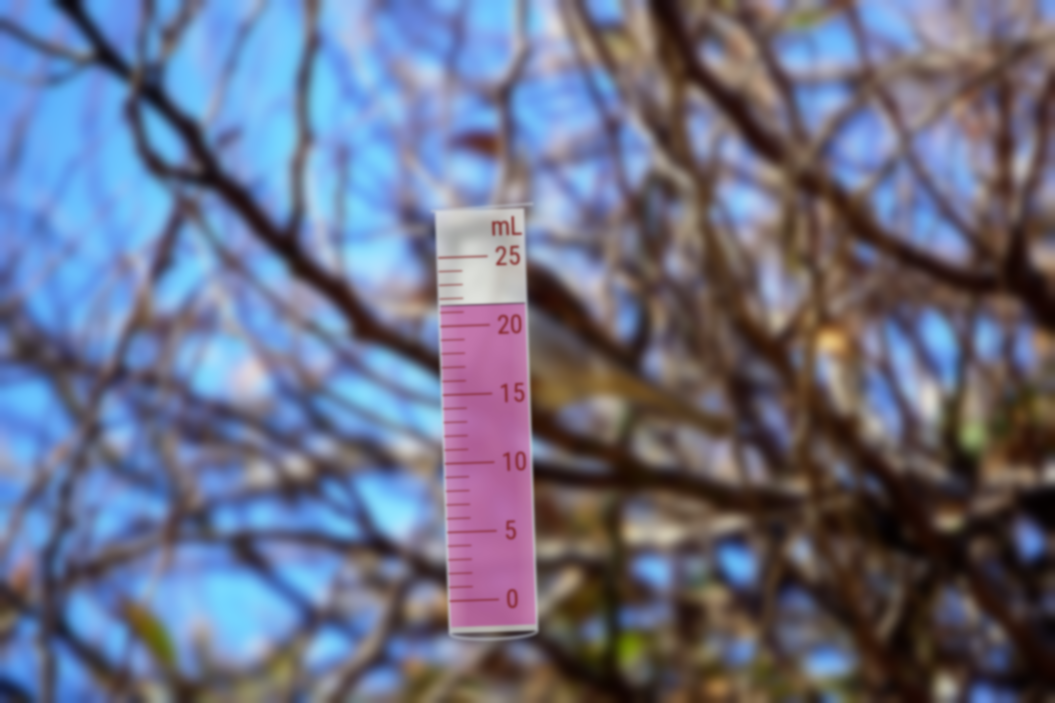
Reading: {"value": 21.5, "unit": "mL"}
